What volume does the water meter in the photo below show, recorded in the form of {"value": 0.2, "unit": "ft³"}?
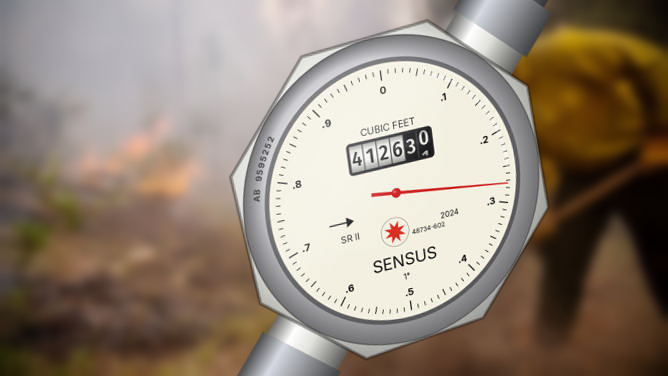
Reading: {"value": 412630.27, "unit": "ft³"}
